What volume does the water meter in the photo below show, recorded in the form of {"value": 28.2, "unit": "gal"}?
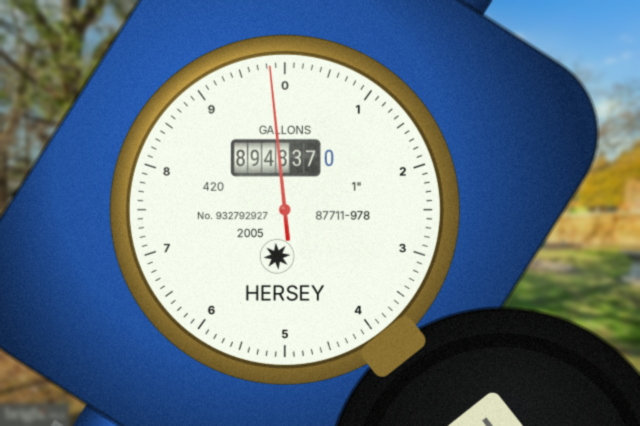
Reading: {"value": 8948369.8, "unit": "gal"}
